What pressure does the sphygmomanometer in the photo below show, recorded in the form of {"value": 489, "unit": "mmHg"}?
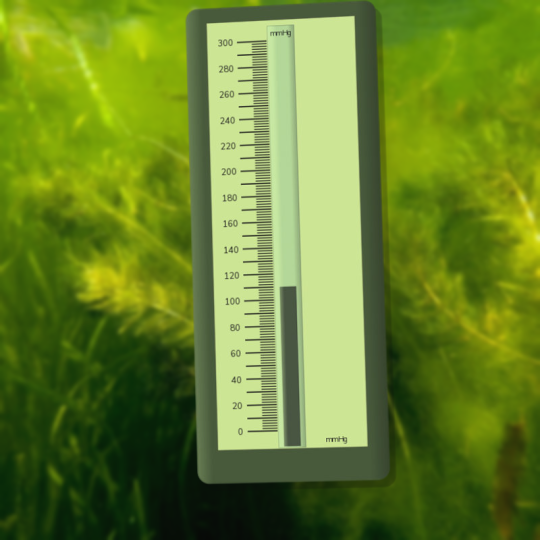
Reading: {"value": 110, "unit": "mmHg"}
